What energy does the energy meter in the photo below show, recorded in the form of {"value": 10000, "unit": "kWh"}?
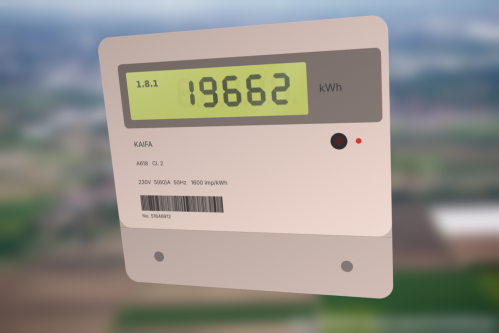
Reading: {"value": 19662, "unit": "kWh"}
